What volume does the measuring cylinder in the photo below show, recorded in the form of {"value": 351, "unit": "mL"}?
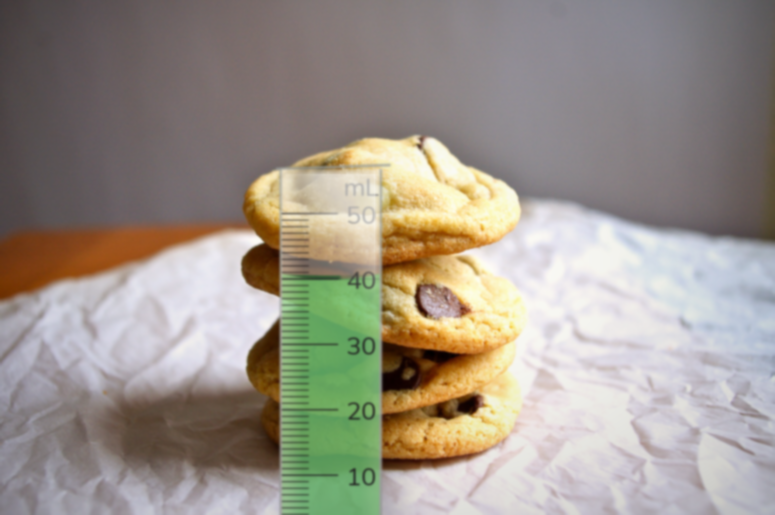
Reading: {"value": 40, "unit": "mL"}
